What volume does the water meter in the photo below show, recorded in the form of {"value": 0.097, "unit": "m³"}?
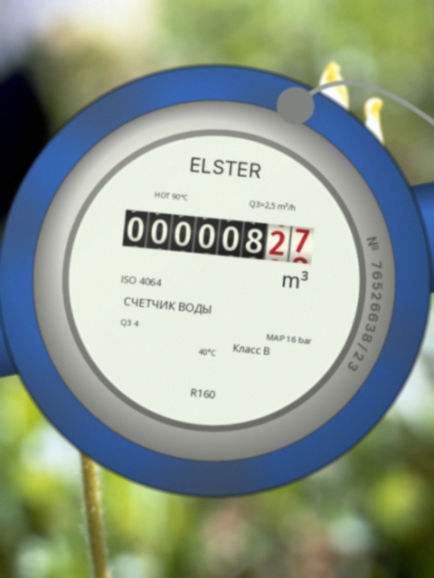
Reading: {"value": 8.27, "unit": "m³"}
